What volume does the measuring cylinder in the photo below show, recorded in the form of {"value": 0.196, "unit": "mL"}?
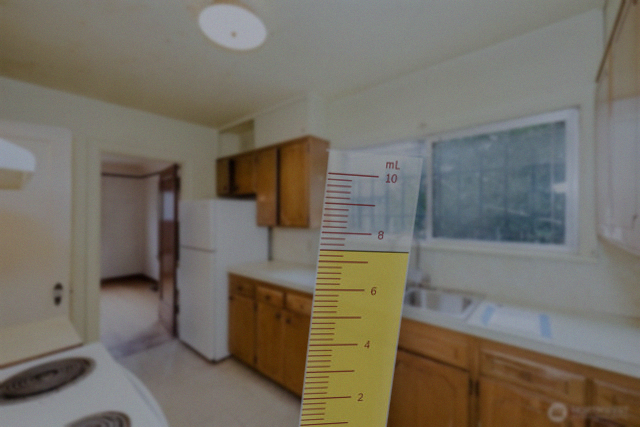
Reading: {"value": 7.4, "unit": "mL"}
